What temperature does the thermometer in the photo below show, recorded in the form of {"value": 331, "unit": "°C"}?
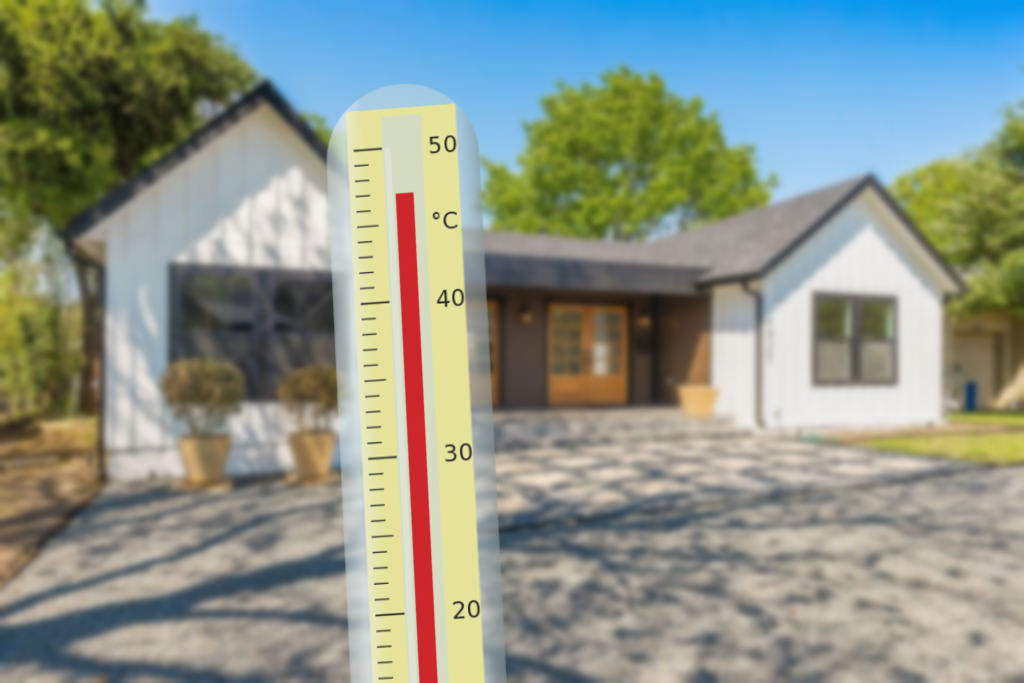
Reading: {"value": 47, "unit": "°C"}
